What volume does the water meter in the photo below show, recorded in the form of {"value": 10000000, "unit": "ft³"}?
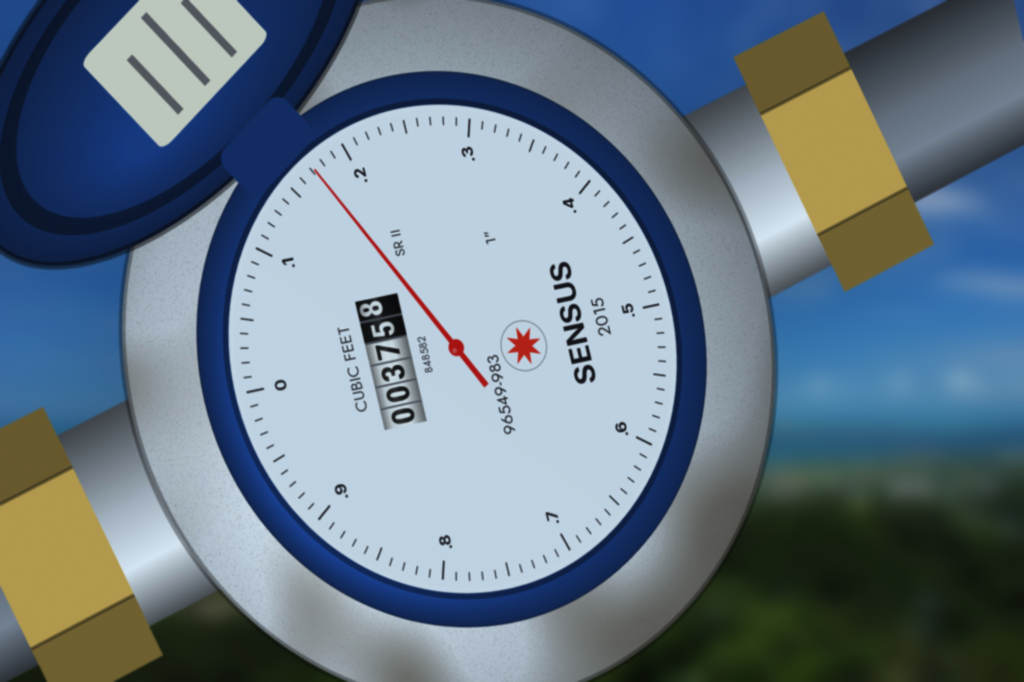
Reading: {"value": 3758.17, "unit": "ft³"}
